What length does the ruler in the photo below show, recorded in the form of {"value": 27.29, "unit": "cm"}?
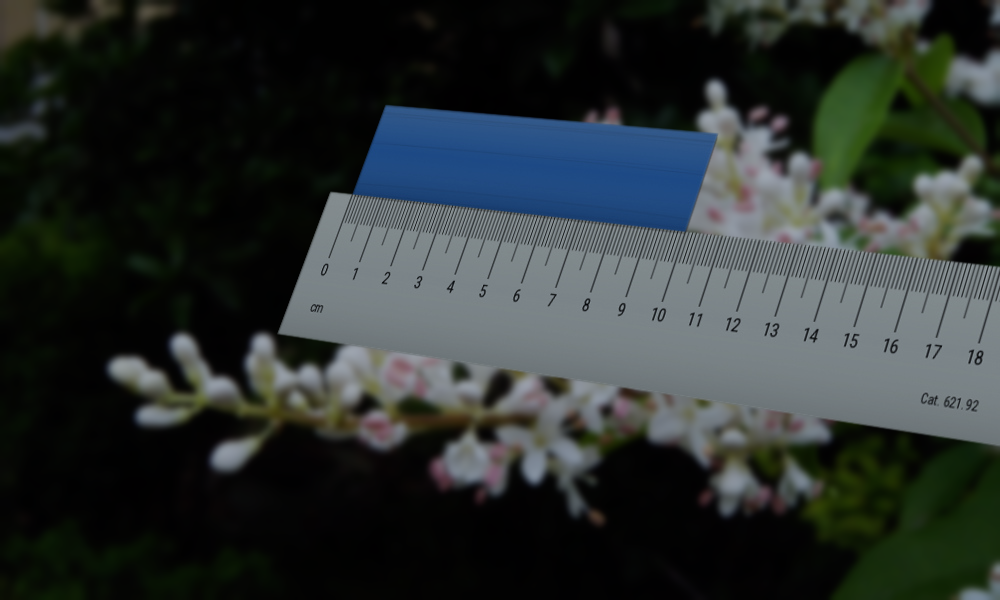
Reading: {"value": 10, "unit": "cm"}
